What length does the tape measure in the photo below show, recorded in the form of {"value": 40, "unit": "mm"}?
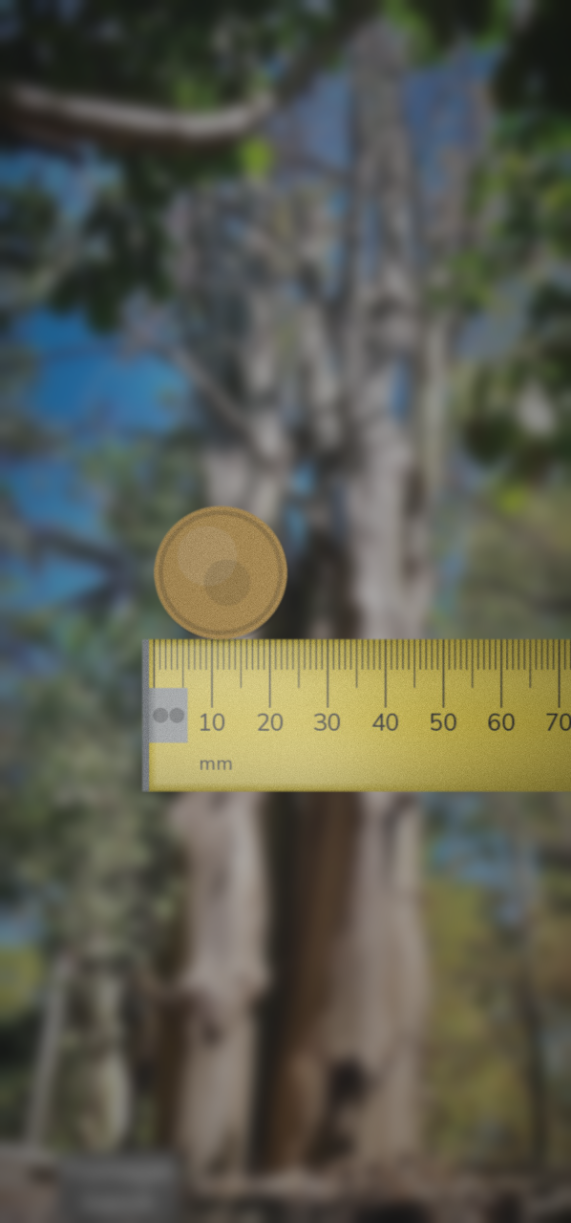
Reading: {"value": 23, "unit": "mm"}
